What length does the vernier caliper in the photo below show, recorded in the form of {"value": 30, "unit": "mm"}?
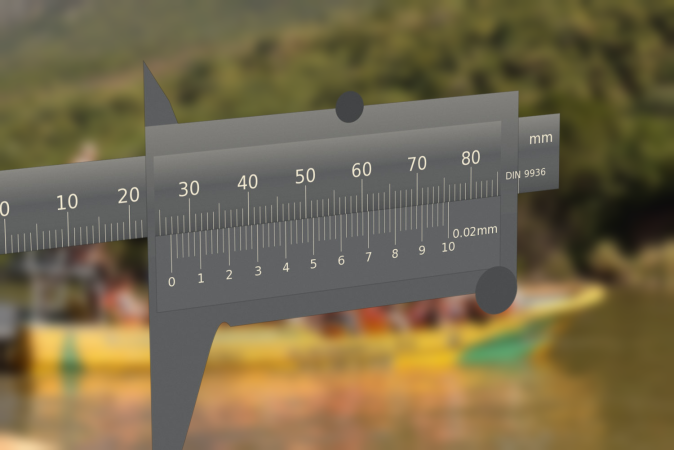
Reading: {"value": 26.8, "unit": "mm"}
